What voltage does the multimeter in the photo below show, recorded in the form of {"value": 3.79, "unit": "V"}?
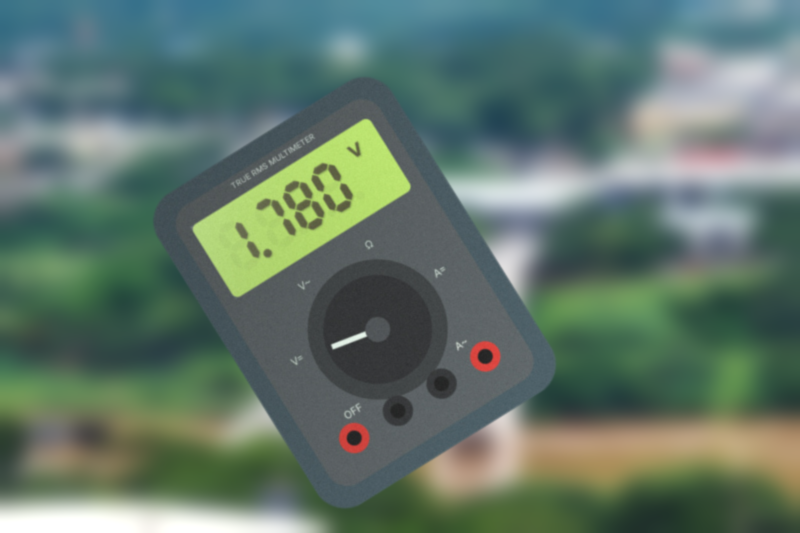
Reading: {"value": 1.780, "unit": "V"}
